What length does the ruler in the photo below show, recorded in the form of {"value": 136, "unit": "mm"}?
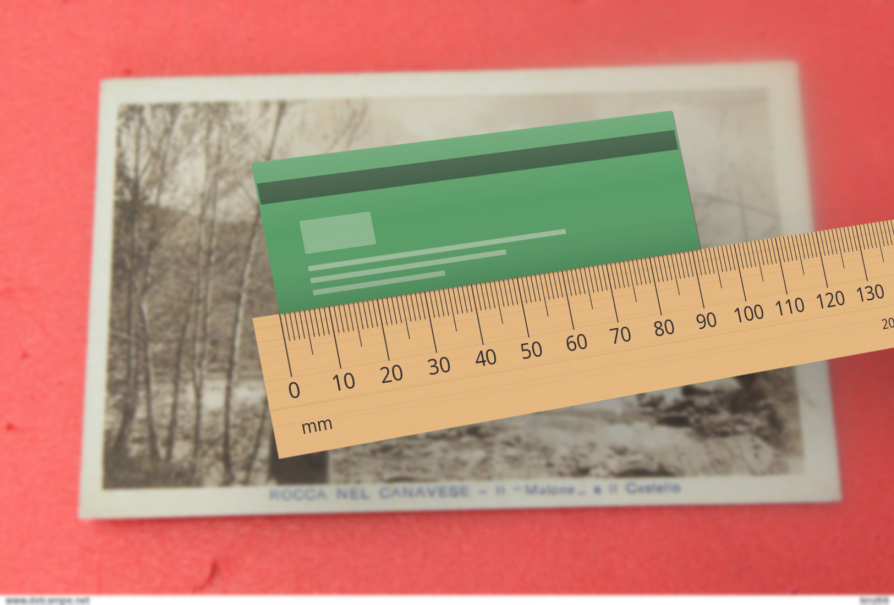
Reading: {"value": 92, "unit": "mm"}
